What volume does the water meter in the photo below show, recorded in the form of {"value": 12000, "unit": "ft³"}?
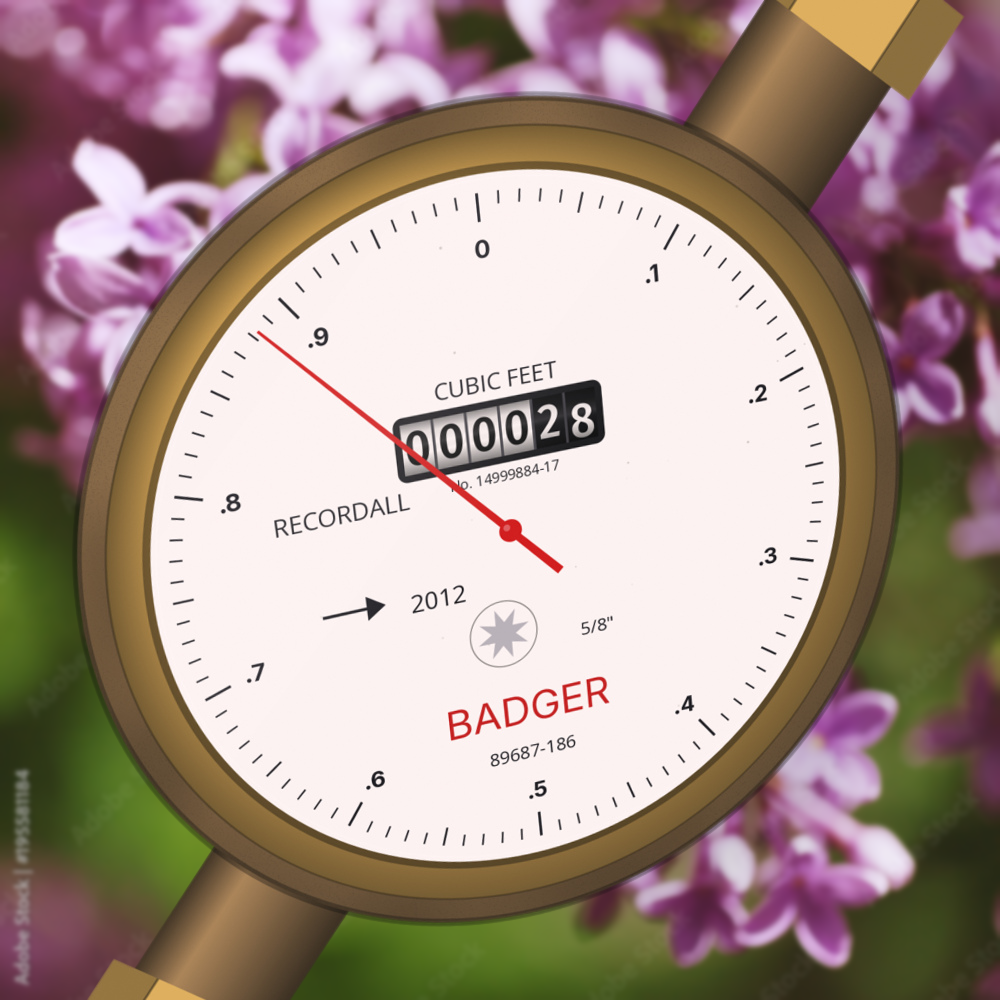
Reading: {"value": 27.88, "unit": "ft³"}
